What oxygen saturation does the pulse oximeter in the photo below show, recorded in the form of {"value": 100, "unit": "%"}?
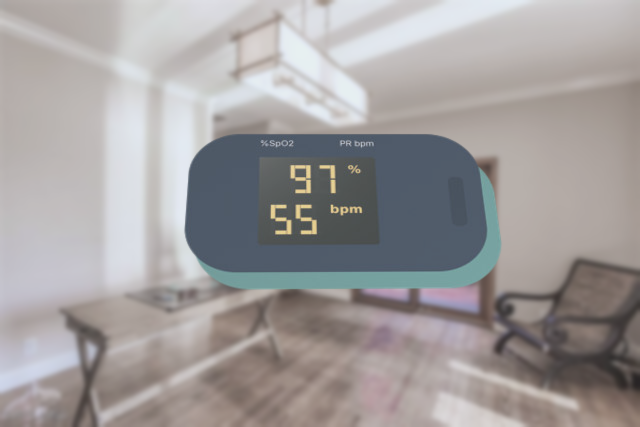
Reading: {"value": 97, "unit": "%"}
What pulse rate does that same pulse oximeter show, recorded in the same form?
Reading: {"value": 55, "unit": "bpm"}
